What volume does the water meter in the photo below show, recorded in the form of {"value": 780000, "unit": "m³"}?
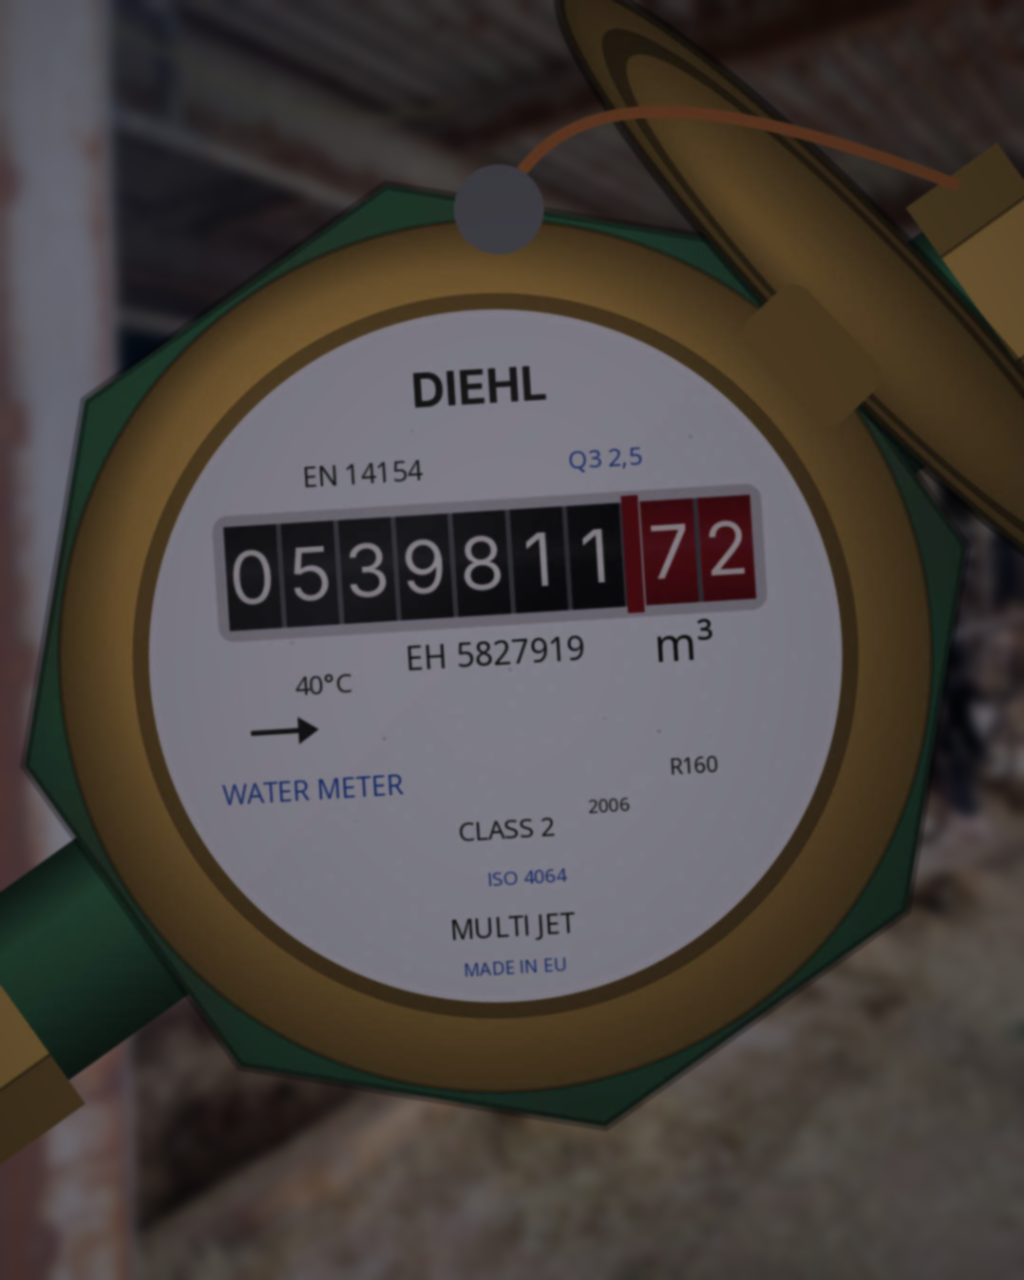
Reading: {"value": 539811.72, "unit": "m³"}
